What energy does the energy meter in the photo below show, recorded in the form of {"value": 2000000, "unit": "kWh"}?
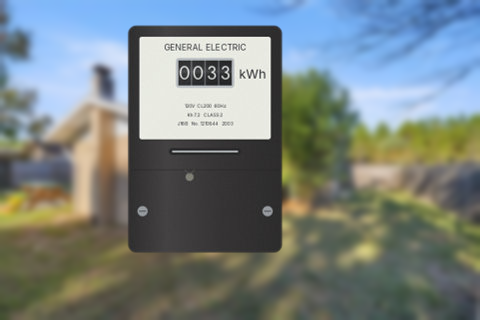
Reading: {"value": 33, "unit": "kWh"}
